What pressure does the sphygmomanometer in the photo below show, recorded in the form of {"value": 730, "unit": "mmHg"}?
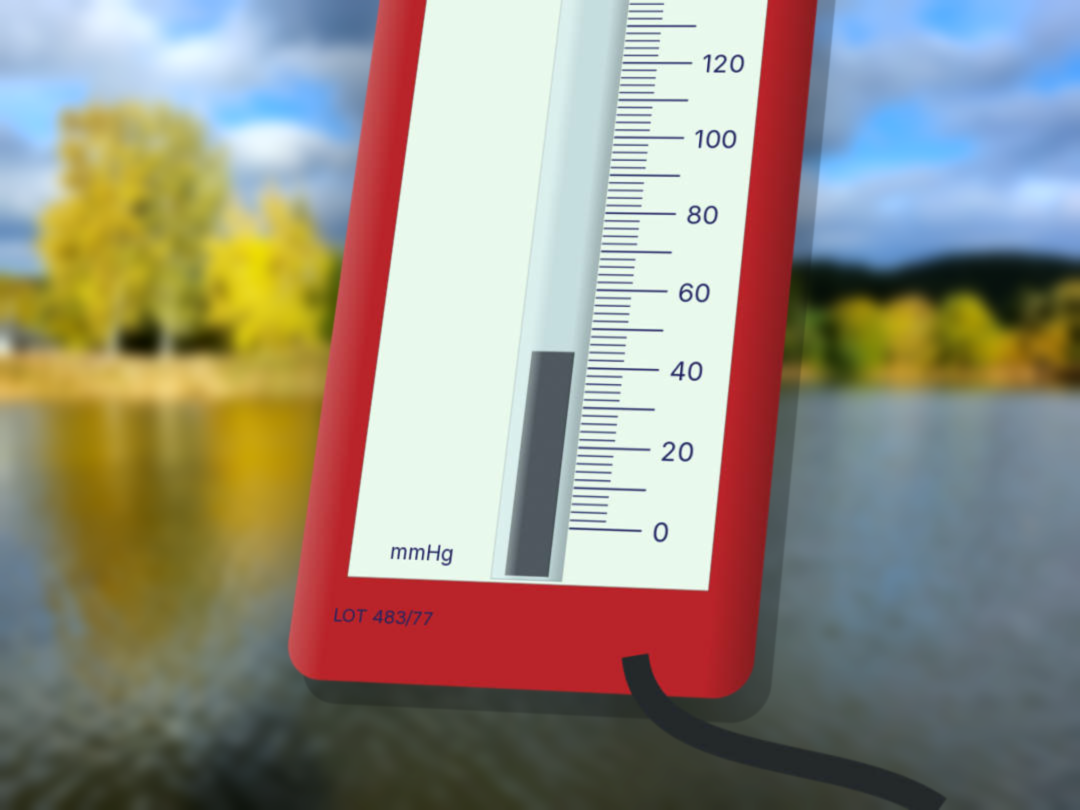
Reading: {"value": 44, "unit": "mmHg"}
